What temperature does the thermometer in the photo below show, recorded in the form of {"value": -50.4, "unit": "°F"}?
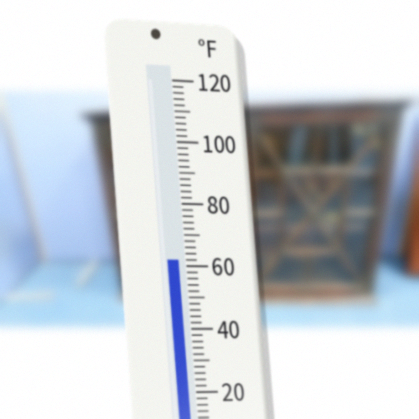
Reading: {"value": 62, "unit": "°F"}
